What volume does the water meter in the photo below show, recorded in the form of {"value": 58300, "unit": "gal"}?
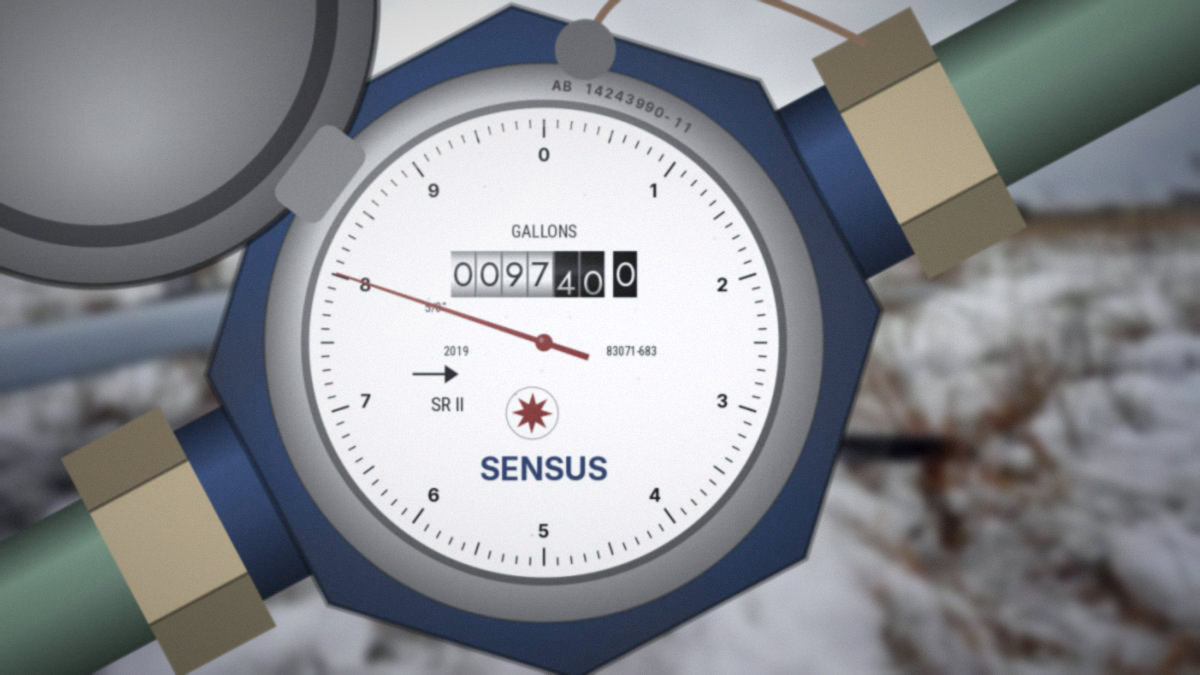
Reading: {"value": 97398.0, "unit": "gal"}
